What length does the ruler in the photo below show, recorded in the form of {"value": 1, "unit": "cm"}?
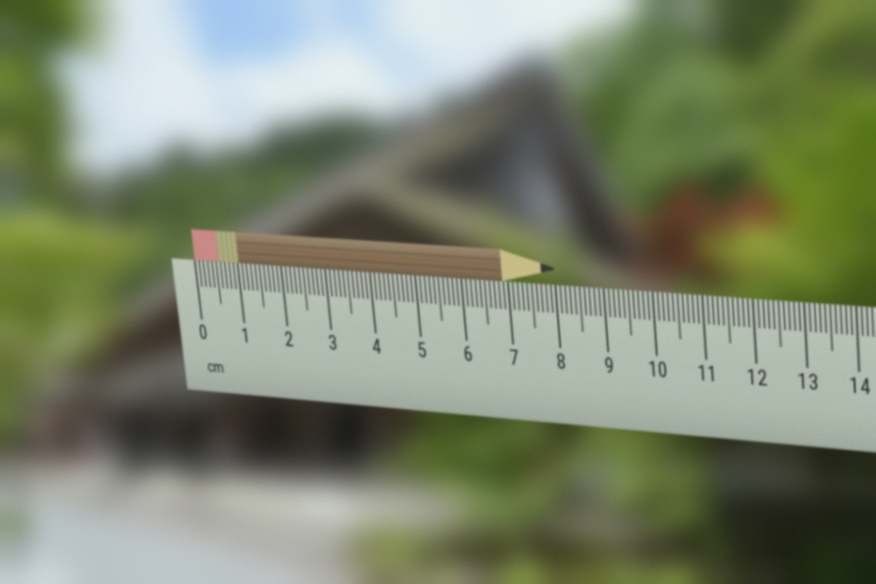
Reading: {"value": 8, "unit": "cm"}
